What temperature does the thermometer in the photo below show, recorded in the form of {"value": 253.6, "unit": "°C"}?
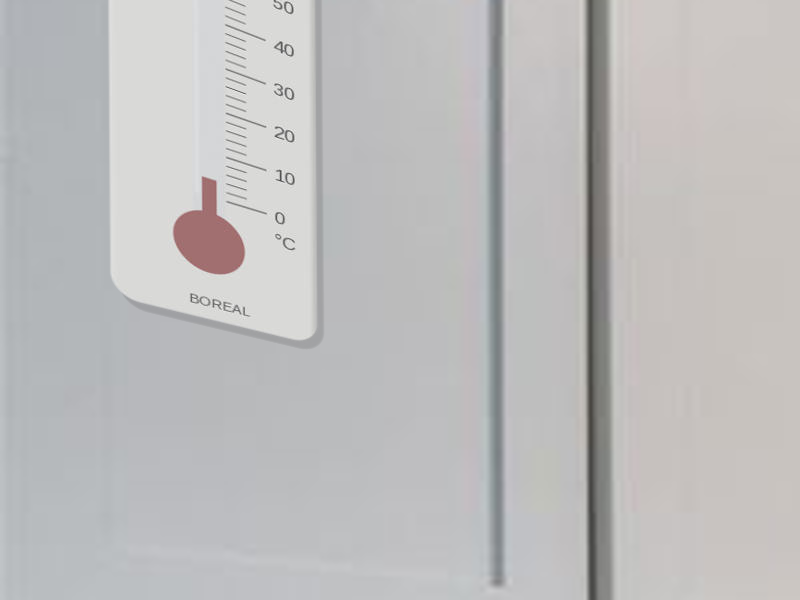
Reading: {"value": 4, "unit": "°C"}
